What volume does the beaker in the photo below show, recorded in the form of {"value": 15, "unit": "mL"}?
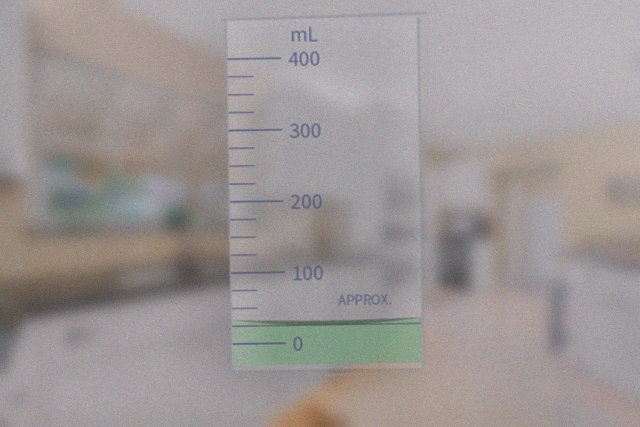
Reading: {"value": 25, "unit": "mL"}
